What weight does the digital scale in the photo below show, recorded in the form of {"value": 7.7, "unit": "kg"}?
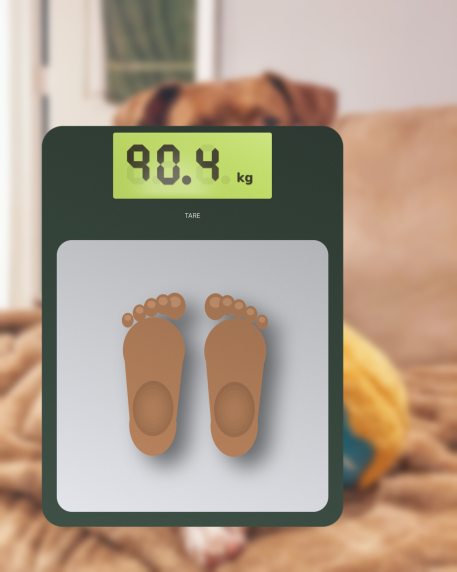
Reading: {"value": 90.4, "unit": "kg"}
